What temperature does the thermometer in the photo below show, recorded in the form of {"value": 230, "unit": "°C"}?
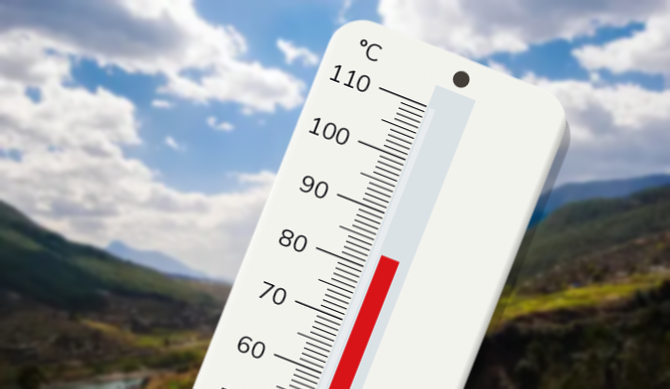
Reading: {"value": 83, "unit": "°C"}
